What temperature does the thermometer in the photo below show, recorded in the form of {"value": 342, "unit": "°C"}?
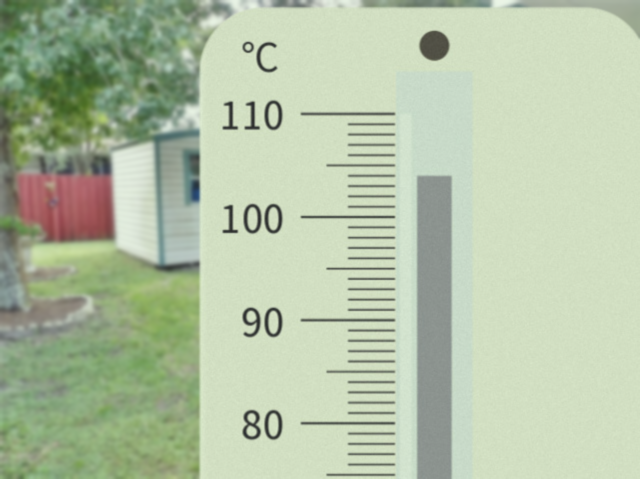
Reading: {"value": 104, "unit": "°C"}
